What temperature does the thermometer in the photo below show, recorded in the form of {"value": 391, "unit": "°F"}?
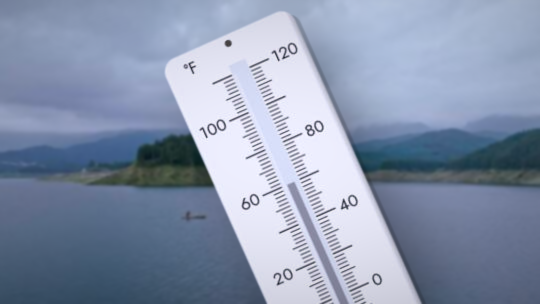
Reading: {"value": 60, "unit": "°F"}
